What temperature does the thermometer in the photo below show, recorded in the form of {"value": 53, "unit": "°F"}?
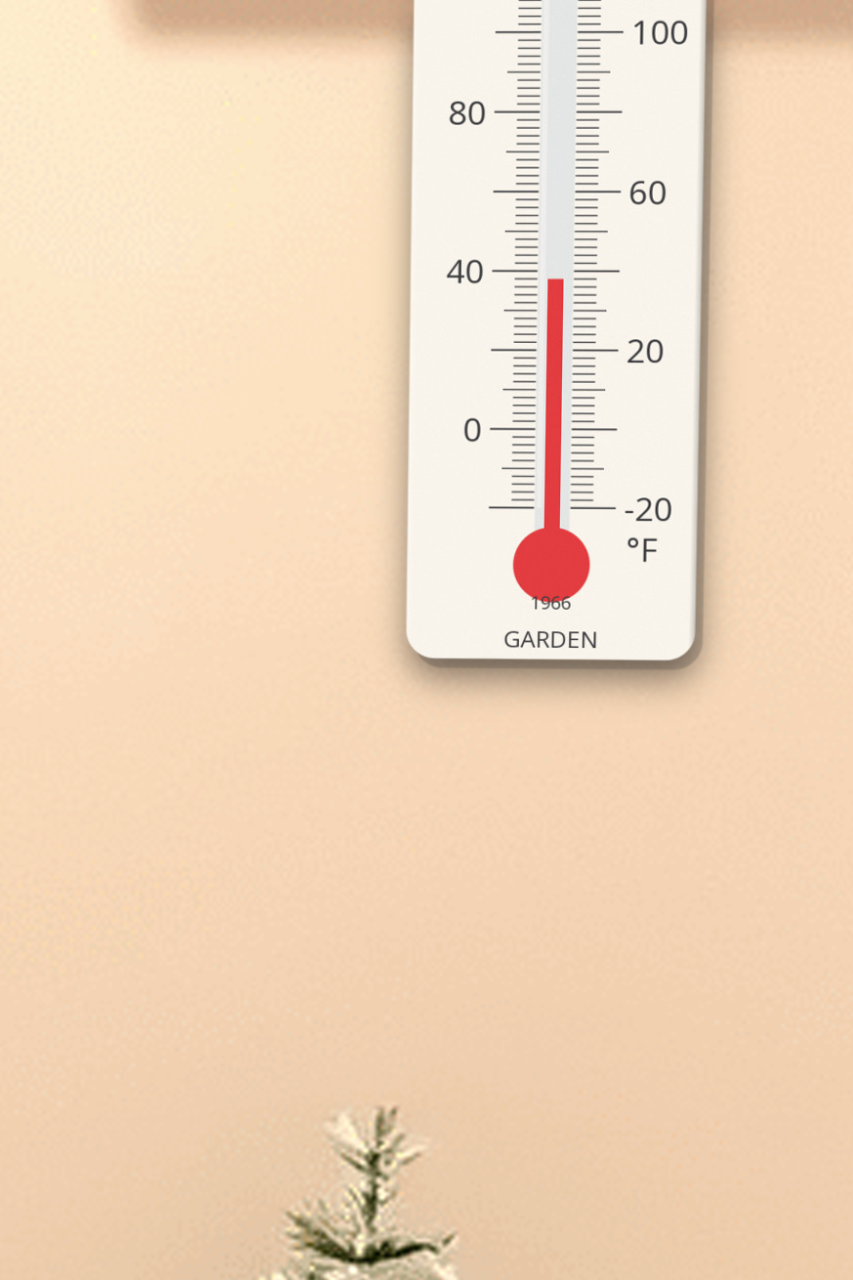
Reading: {"value": 38, "unit": "°F"}
